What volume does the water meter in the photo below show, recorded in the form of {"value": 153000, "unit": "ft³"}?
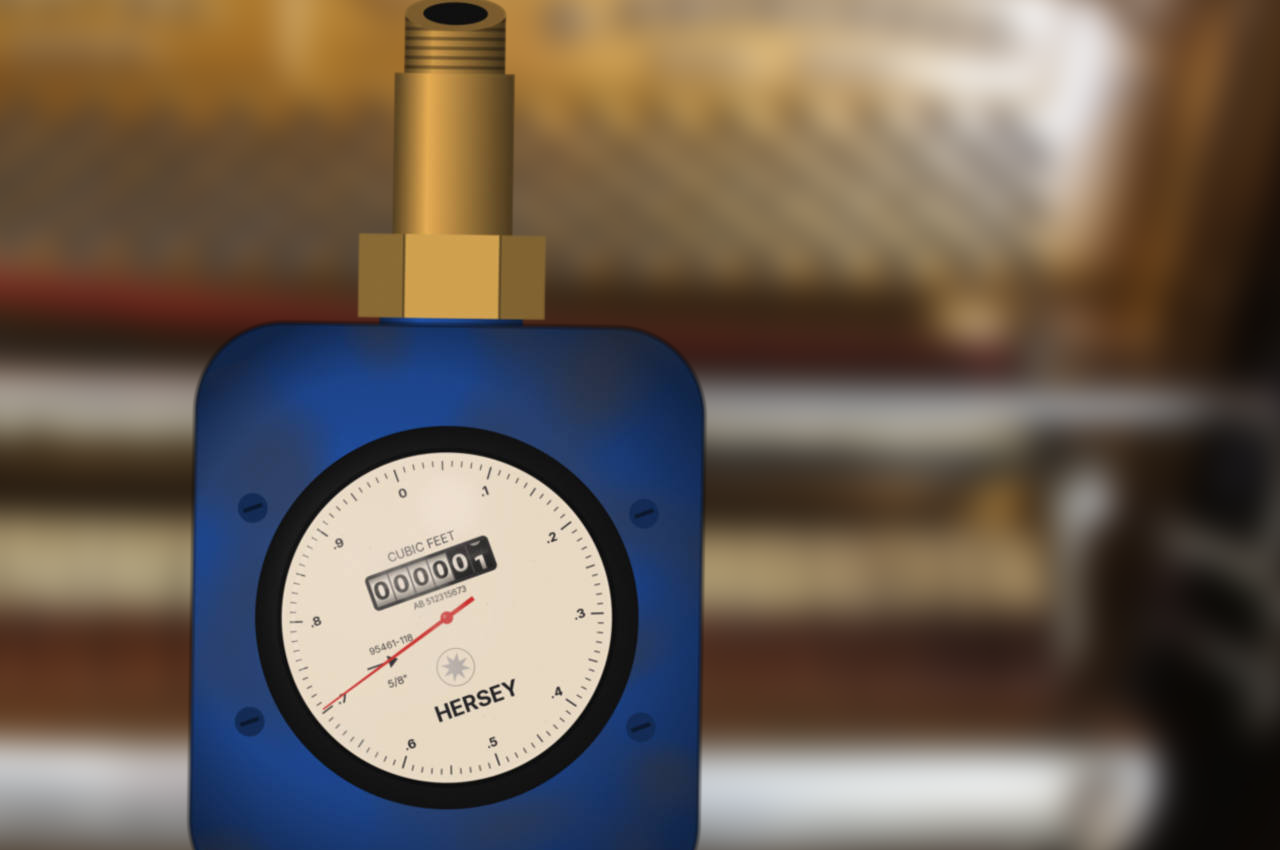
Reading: {"value": 0.70, "unit": "ft³"}
